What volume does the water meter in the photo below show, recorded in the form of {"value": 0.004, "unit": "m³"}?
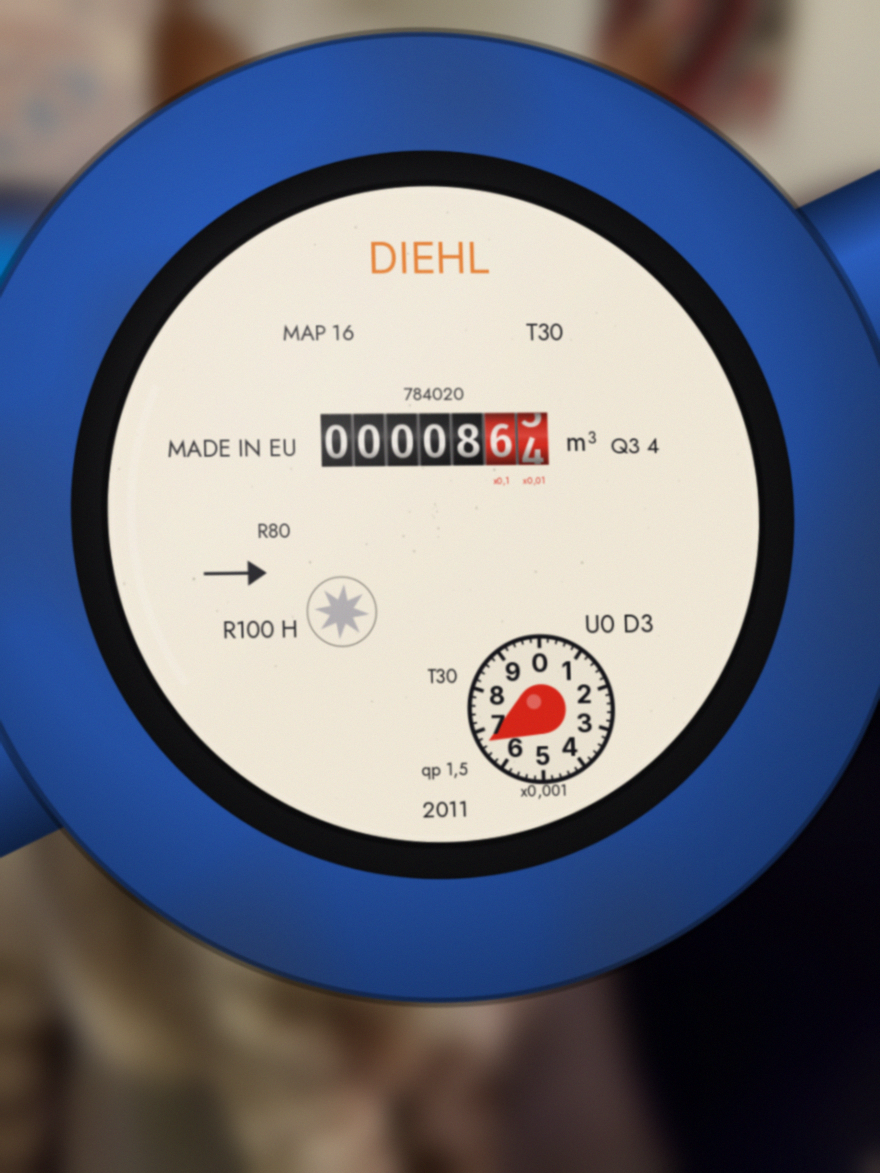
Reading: {"value": 8.636, "unit": "m³"}
